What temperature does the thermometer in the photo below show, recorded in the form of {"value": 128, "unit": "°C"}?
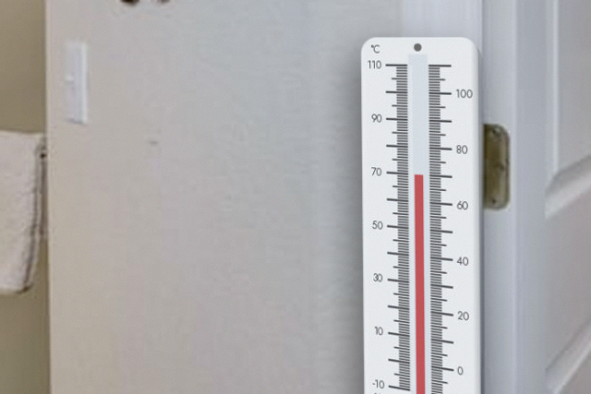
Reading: {"value": 70, "unit": "°C"}
